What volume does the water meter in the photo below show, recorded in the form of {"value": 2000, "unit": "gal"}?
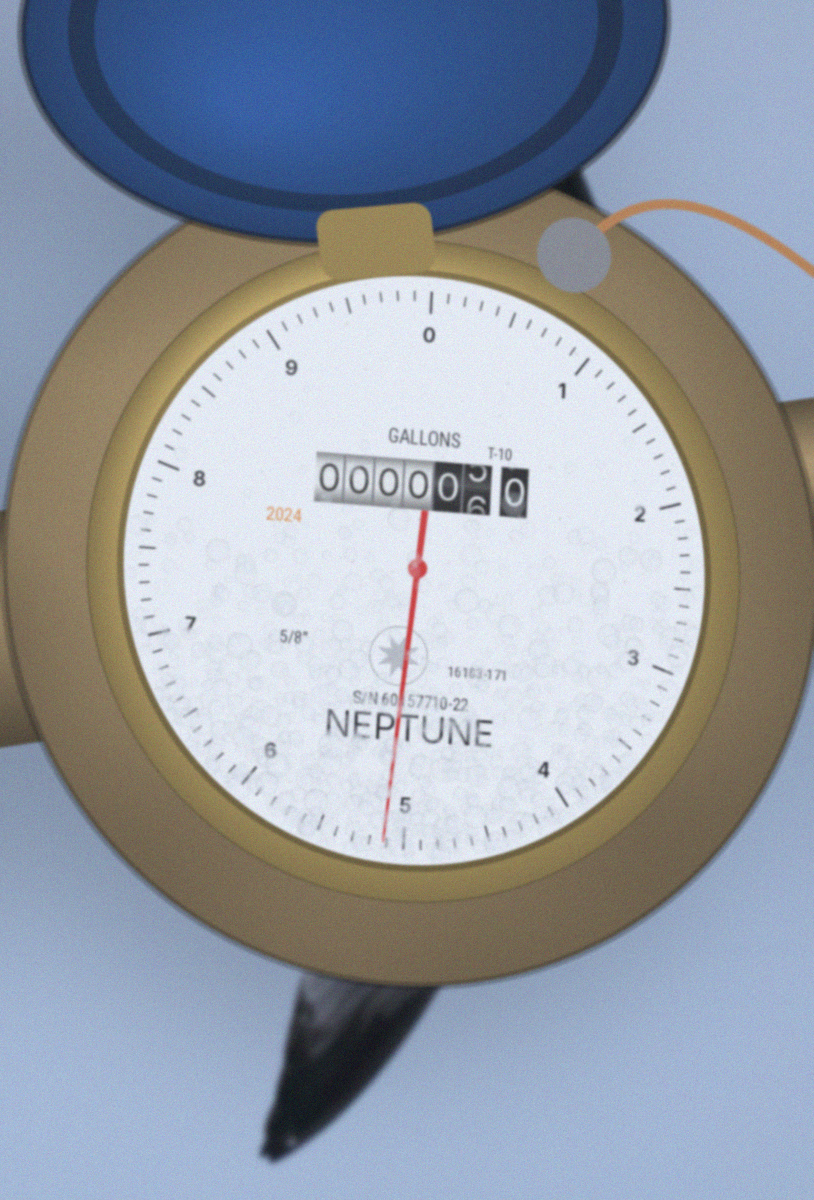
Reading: {"value": 55.1, "unit": "gal"}
